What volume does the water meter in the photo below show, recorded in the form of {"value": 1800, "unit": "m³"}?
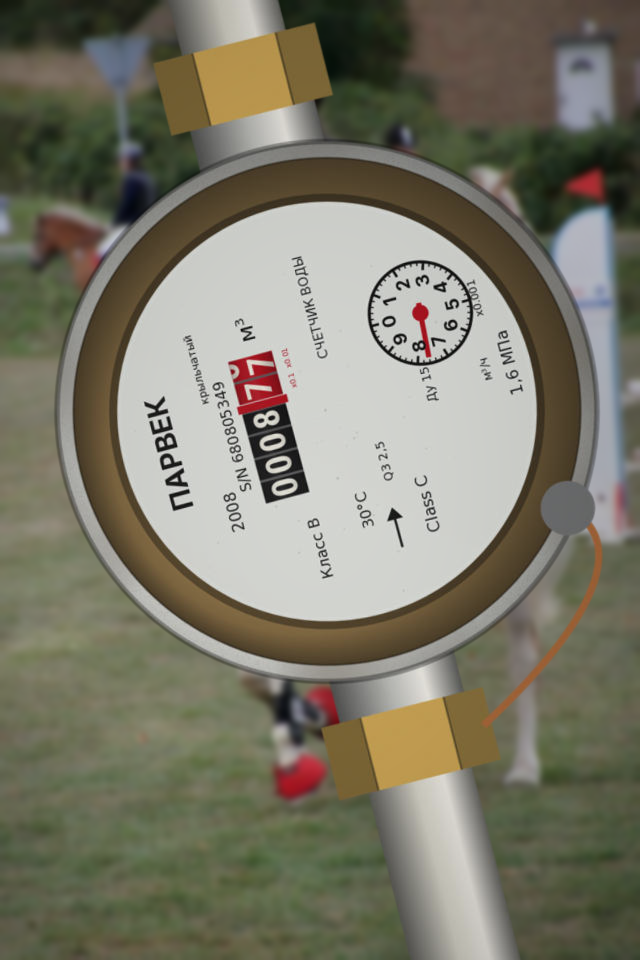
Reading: {"value": 8.767, "unit": "m³"}
